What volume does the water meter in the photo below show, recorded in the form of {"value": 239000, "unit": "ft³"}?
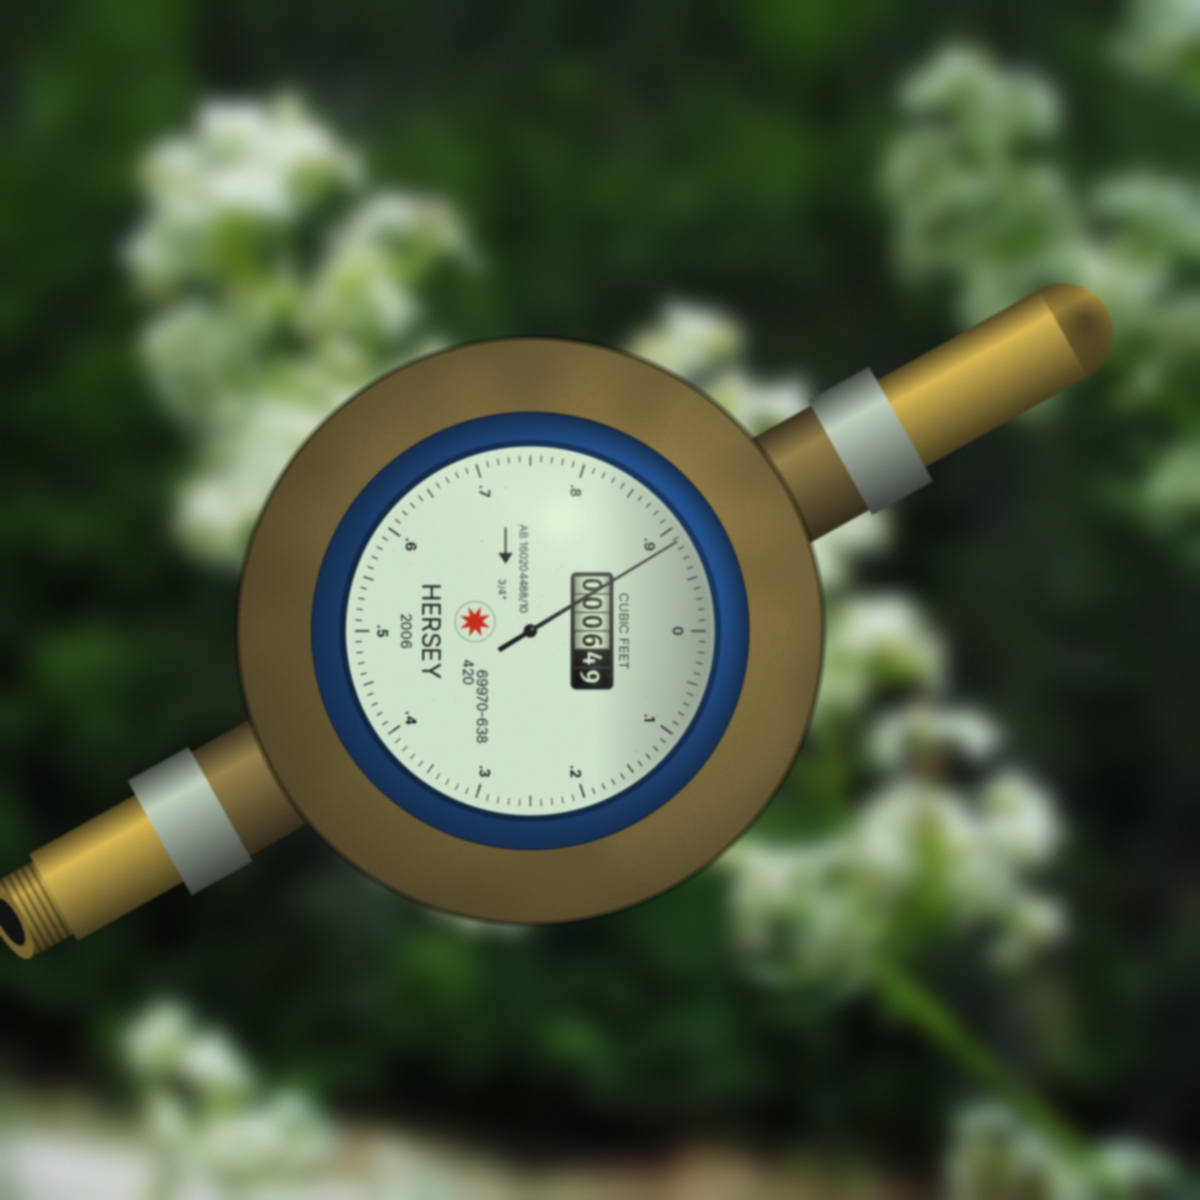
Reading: {"value": 648.91, "unit": "ft³"}
